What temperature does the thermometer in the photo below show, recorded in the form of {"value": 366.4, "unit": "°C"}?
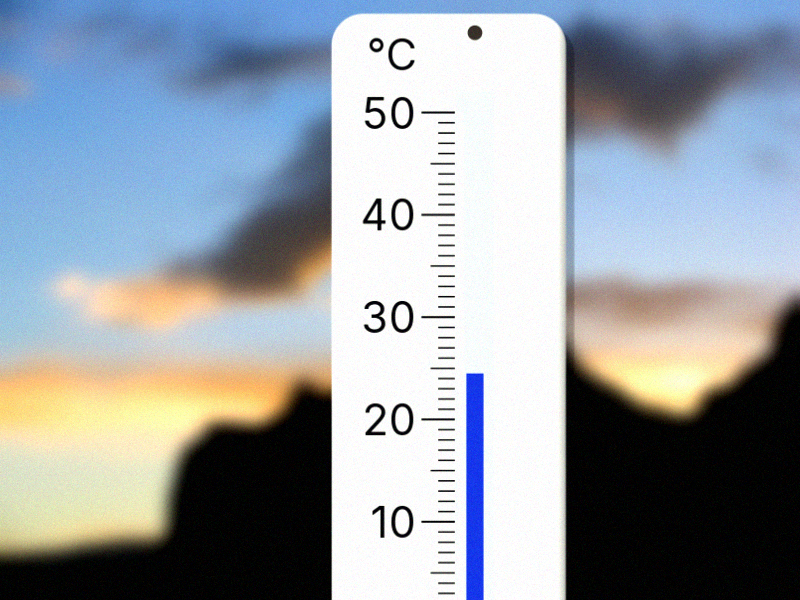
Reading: {"value": 24.5, "unit": "°C"}
